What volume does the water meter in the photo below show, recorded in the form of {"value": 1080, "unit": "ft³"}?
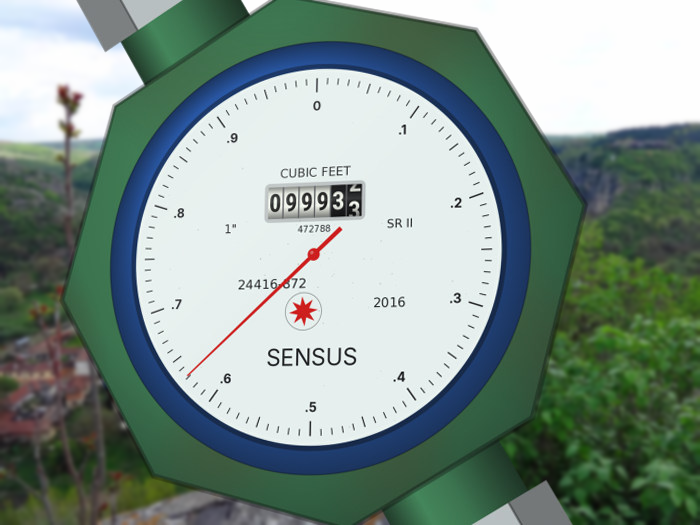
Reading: {"value": 99932.63, "unit": "ft³"}
